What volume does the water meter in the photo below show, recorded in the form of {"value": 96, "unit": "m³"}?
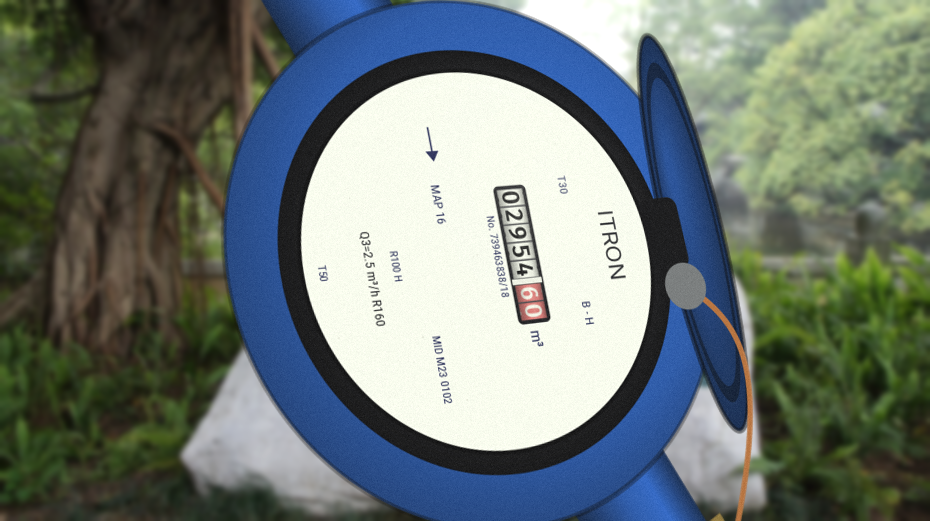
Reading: {"value": 2954.60, "unit": "m³"}
